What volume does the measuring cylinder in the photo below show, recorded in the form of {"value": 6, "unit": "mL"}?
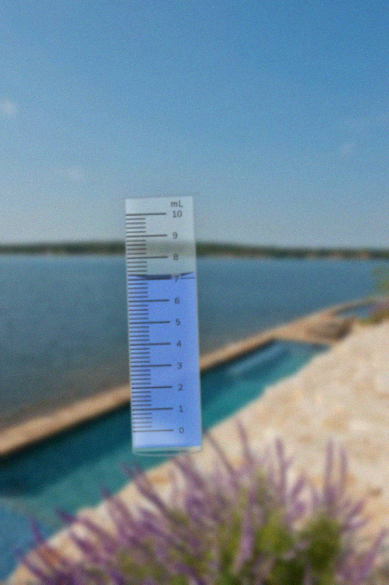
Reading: {"value": 7, "unit": "mL"}
